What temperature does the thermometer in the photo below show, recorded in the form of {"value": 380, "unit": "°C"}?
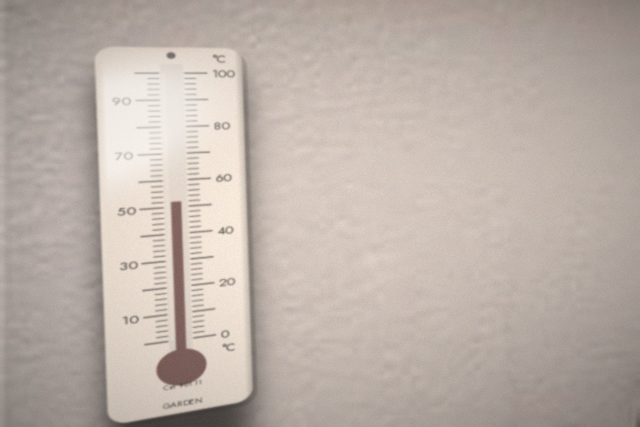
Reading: {"value": 52, "unit": "°C"}
